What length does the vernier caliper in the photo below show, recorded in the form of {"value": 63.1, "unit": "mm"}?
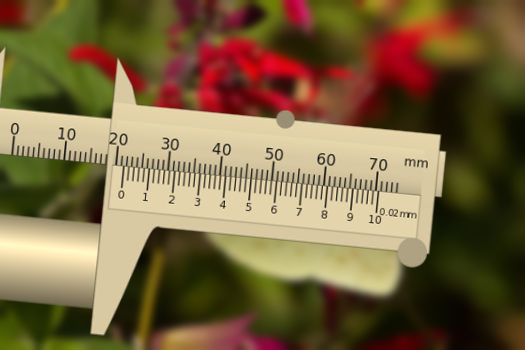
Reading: {"value": 21.5, "unit": "mm"}
